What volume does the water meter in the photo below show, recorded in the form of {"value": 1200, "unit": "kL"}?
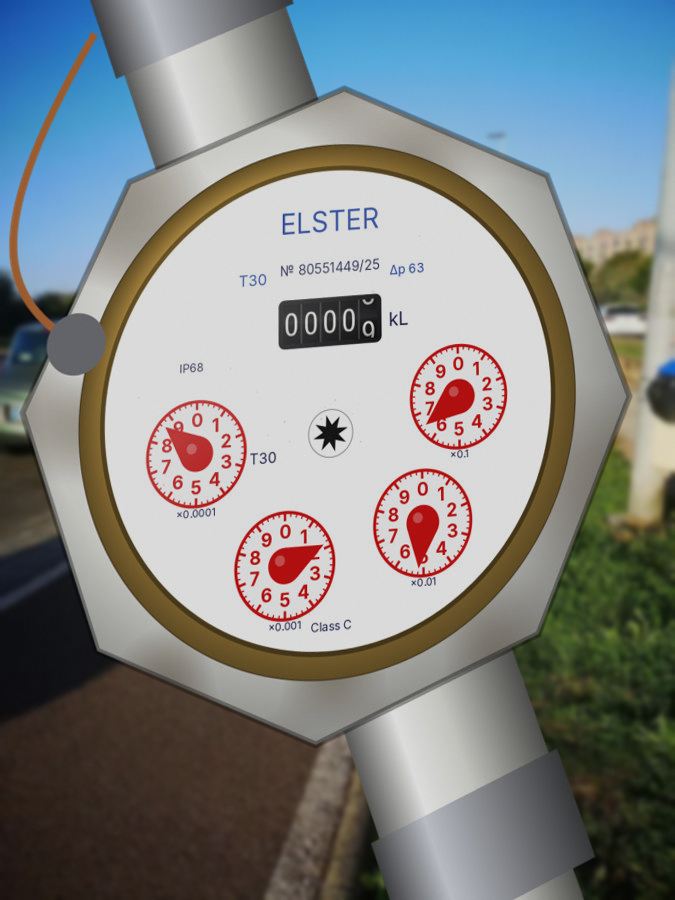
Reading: {"value": 8.6518, "unit": "kL"}
